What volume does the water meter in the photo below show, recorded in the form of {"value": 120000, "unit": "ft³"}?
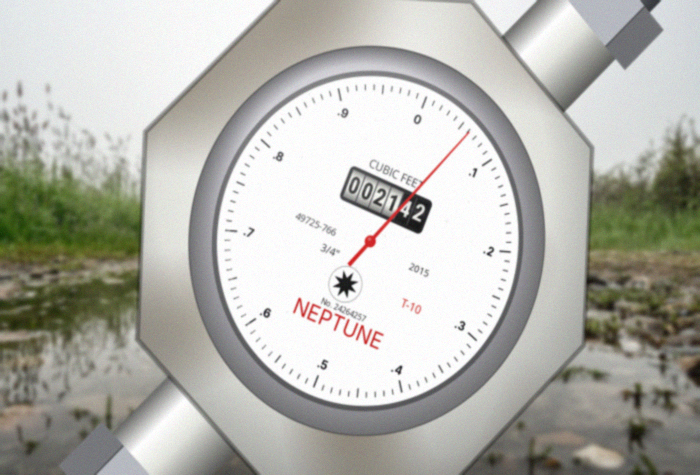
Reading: {"value": 2142.06, "unit": "ft³"}
